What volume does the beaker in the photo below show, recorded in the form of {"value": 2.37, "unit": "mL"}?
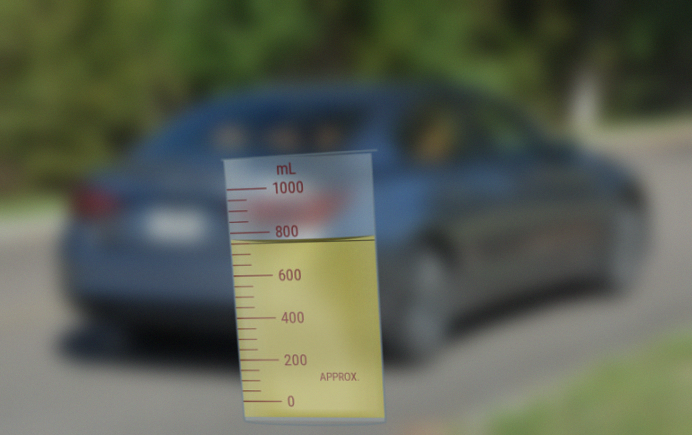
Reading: {"value": 750, "unit": "mL"}
